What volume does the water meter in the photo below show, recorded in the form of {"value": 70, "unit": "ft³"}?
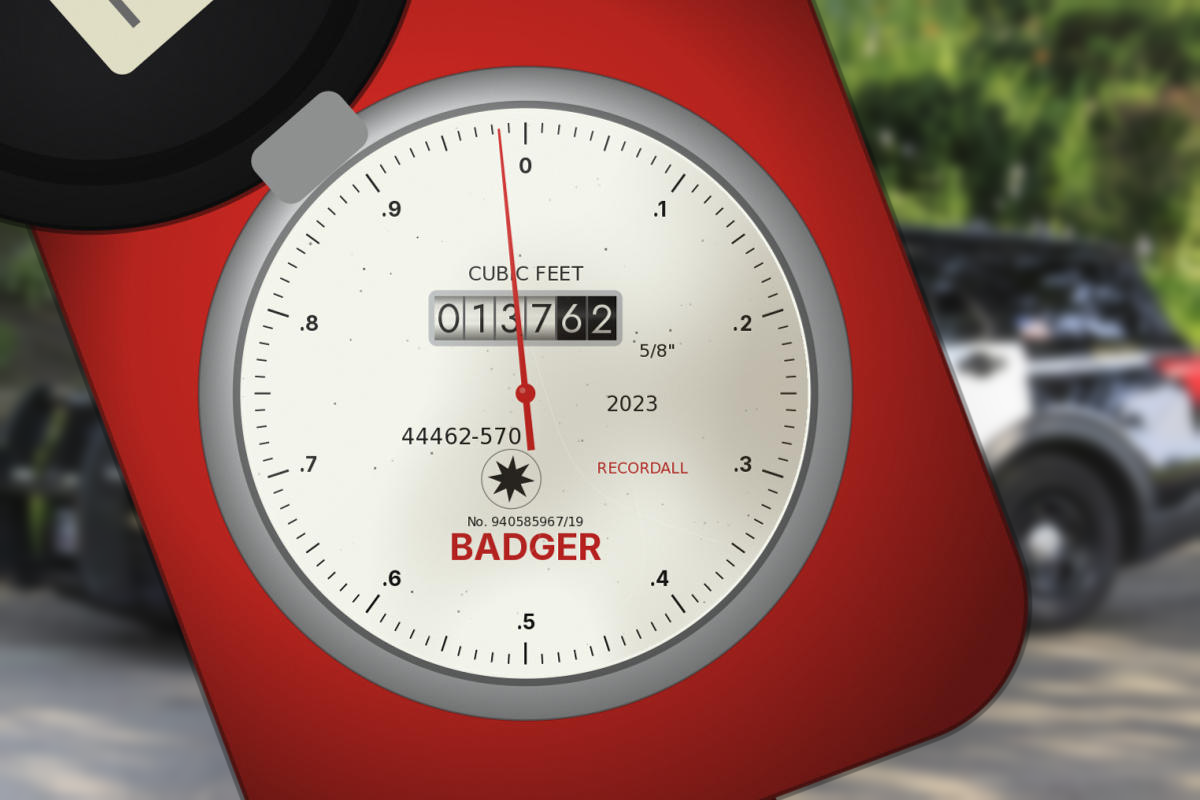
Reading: {"value": 13761.98, "unit": "ft³"}
